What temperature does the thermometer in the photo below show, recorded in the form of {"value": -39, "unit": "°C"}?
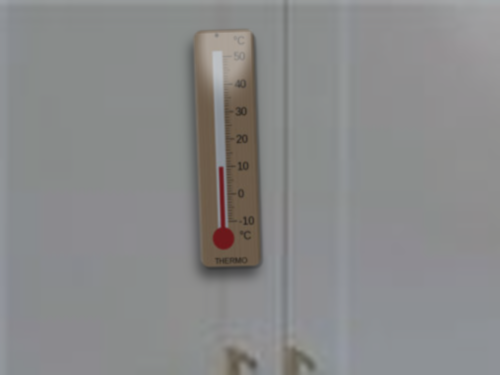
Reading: {"value": 10, "unit": "°C"}
